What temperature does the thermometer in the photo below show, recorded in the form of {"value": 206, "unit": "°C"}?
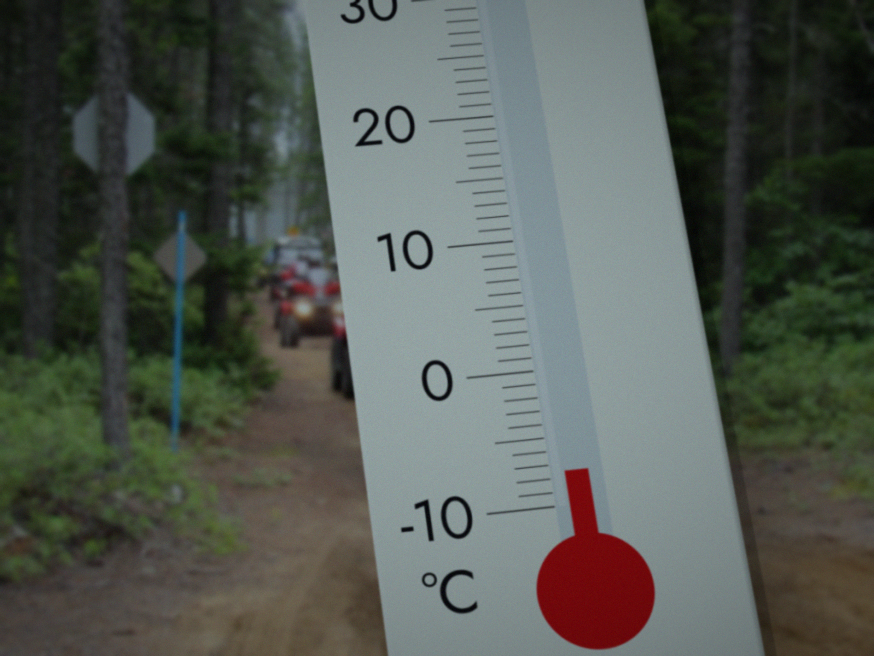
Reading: {"value": -7.5, "unit": "°C"}
